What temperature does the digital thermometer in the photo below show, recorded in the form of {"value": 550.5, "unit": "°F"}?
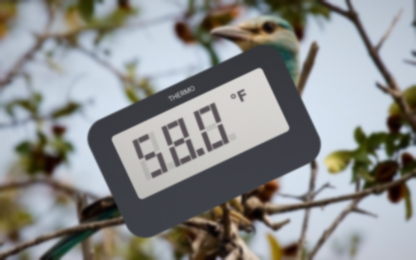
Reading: {"value": 58.0, "unit": "°F"}
